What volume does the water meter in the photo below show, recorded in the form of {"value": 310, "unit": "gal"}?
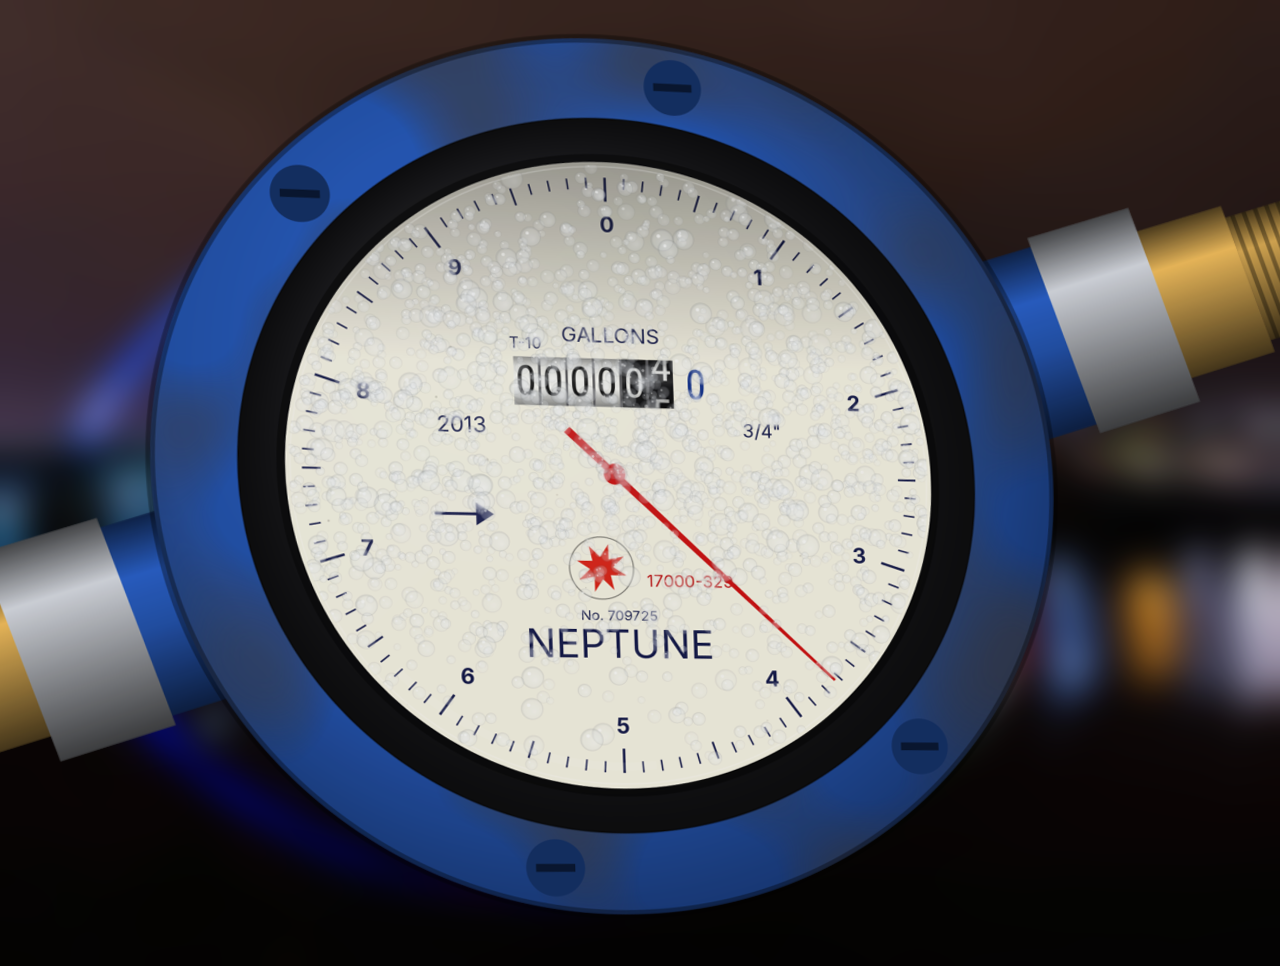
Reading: {"value": 43.7, "unit": "gal"}
